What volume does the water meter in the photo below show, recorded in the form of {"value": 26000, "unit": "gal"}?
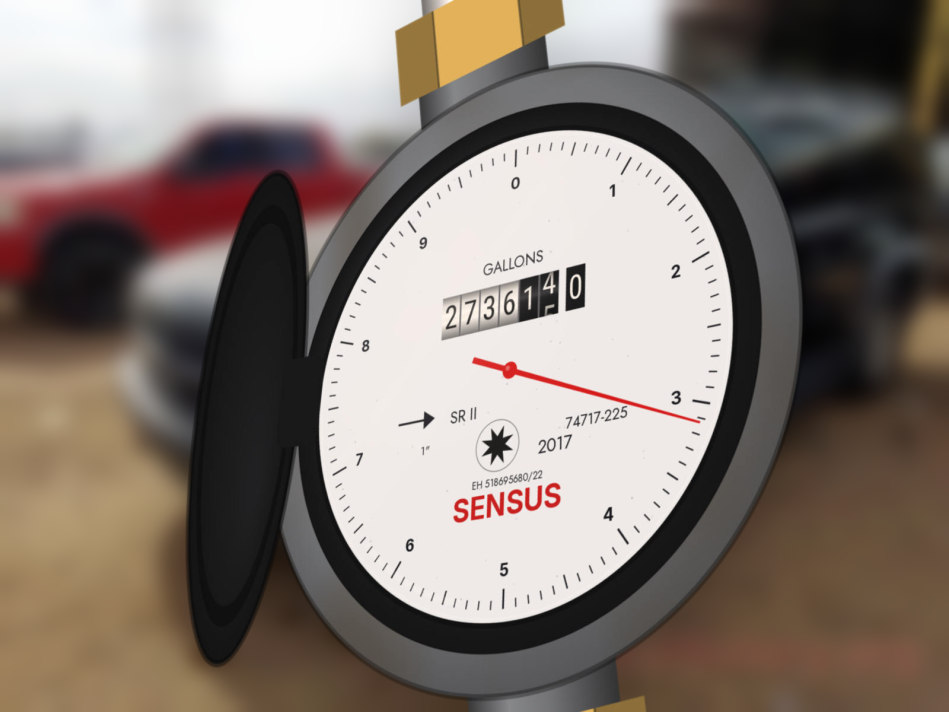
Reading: {"value": 2736143.1, "unit": "gal"}
